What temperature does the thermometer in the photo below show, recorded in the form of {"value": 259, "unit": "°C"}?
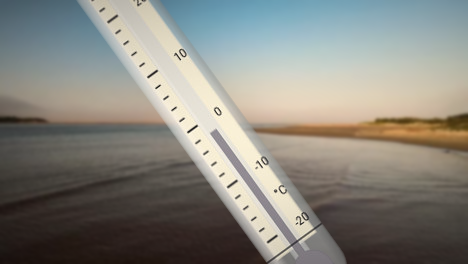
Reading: {"value": -2, "unit": "°C"}
